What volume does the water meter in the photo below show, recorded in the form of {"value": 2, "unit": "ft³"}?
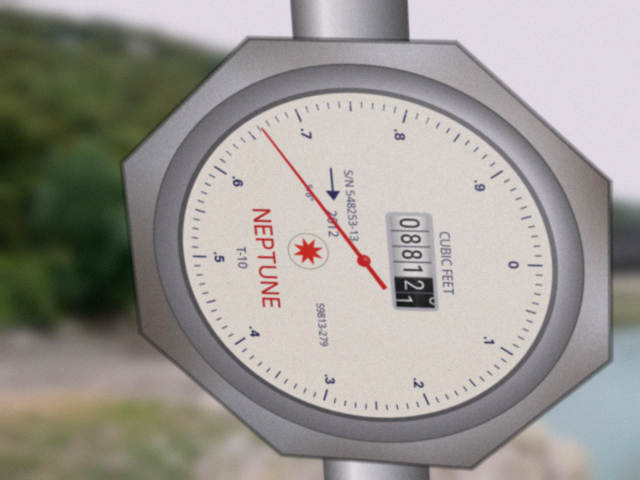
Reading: {"value": 88120.66, "unit": "ft³"}
